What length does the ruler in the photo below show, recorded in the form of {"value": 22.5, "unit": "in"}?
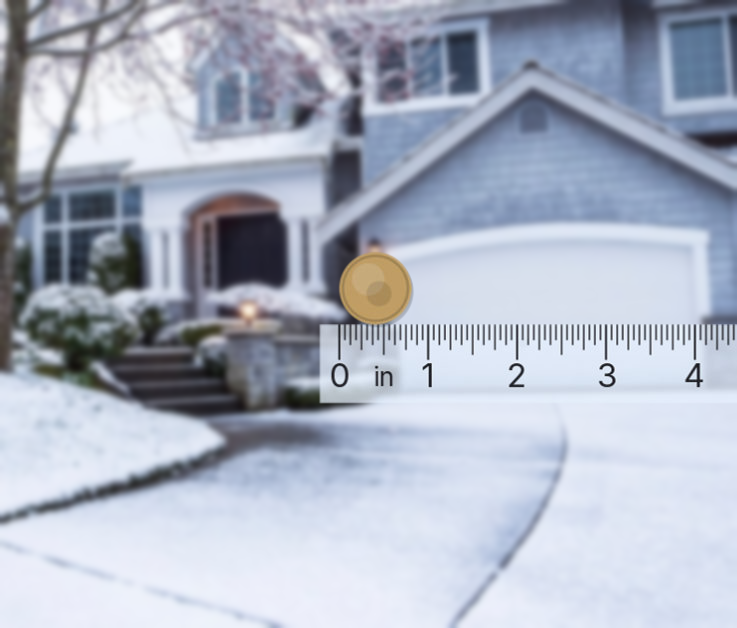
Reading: {"value": 0.8125, "unit": "in"}
